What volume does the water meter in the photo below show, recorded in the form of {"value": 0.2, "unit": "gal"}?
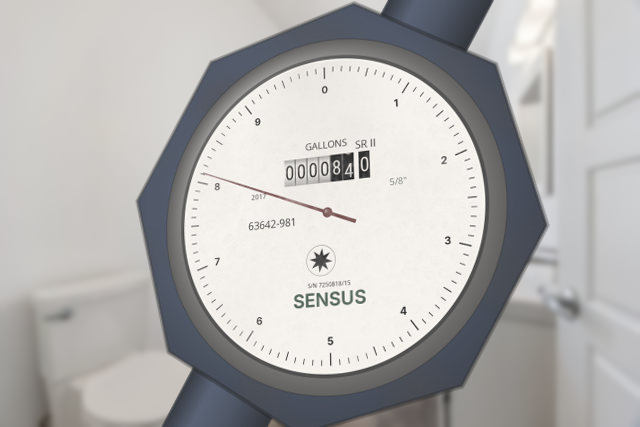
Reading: {"value": 838.1, "unit": "gal"}
